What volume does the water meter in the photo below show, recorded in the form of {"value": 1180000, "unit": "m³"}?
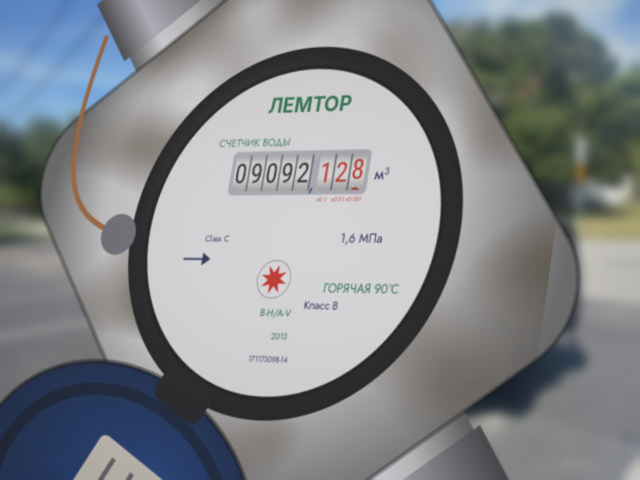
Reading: {"value": 9092.128, "unit": "m³"}
